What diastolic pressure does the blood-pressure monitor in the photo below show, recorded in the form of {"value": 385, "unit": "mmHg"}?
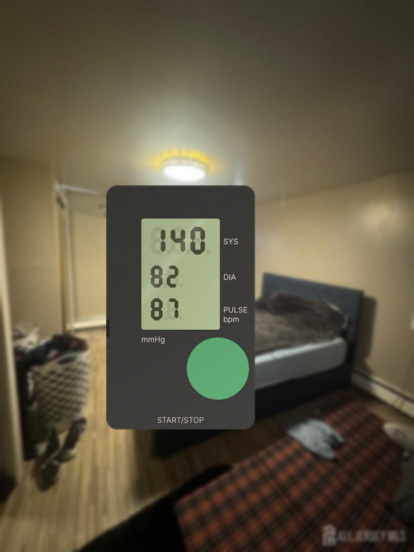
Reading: {"value": 82, "unit": "mmHg"}
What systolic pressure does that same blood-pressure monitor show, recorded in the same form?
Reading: {"value": 140, "unit": "mmHg"}
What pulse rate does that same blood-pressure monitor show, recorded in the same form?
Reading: {"value": 87, "unit": "bpm"}
